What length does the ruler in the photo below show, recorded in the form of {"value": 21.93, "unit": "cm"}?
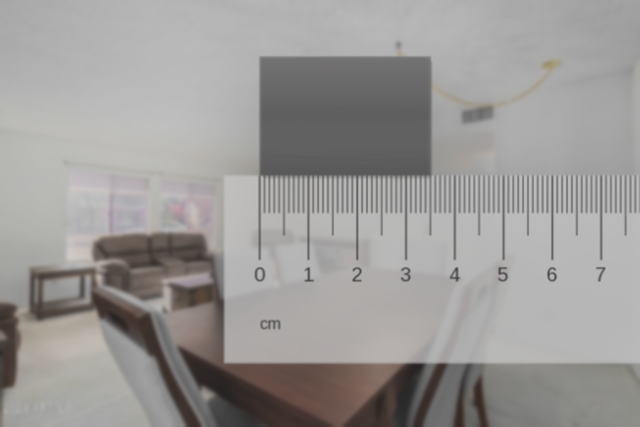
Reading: {"value": 3.5, "unit": "cm"}
